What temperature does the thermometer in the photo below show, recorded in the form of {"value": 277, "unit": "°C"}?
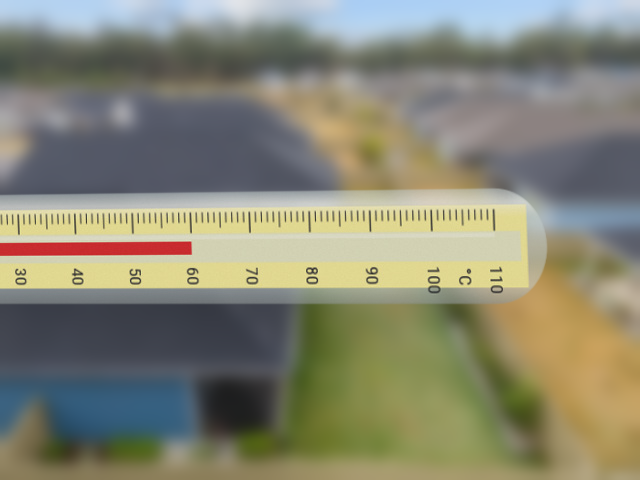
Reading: {"value": 60, "unit": "°C"}
